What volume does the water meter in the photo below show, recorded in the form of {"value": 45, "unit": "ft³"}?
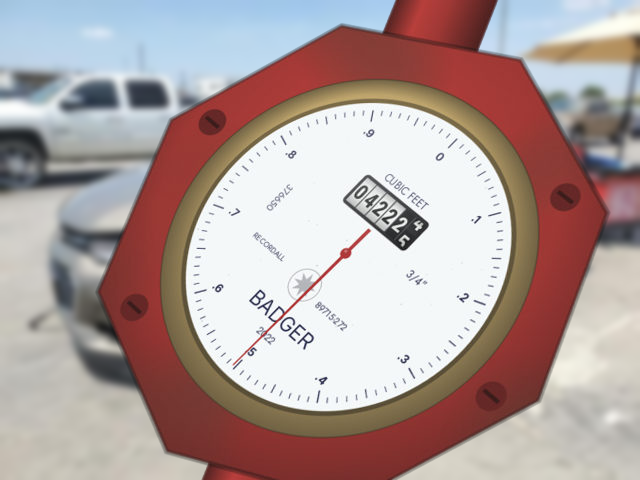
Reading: {"value": 42224.50, "unit": "ft³"}
